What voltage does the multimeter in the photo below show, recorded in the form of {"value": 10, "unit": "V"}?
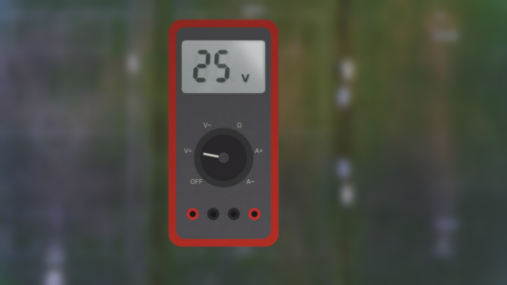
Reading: {"value": 25, "unit": "V"}
